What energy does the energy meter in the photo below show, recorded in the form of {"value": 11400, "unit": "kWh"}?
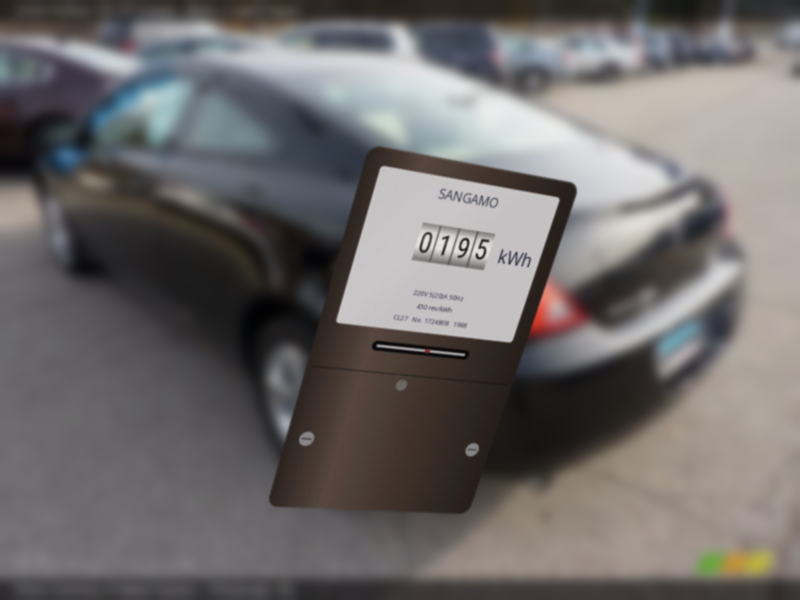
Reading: {"value": 195, "unit": "kWh"}
